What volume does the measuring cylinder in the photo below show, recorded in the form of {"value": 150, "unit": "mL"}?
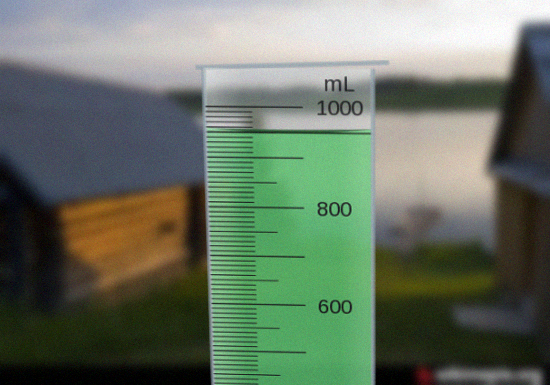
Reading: {"value": 950, "unit": "mL"}
